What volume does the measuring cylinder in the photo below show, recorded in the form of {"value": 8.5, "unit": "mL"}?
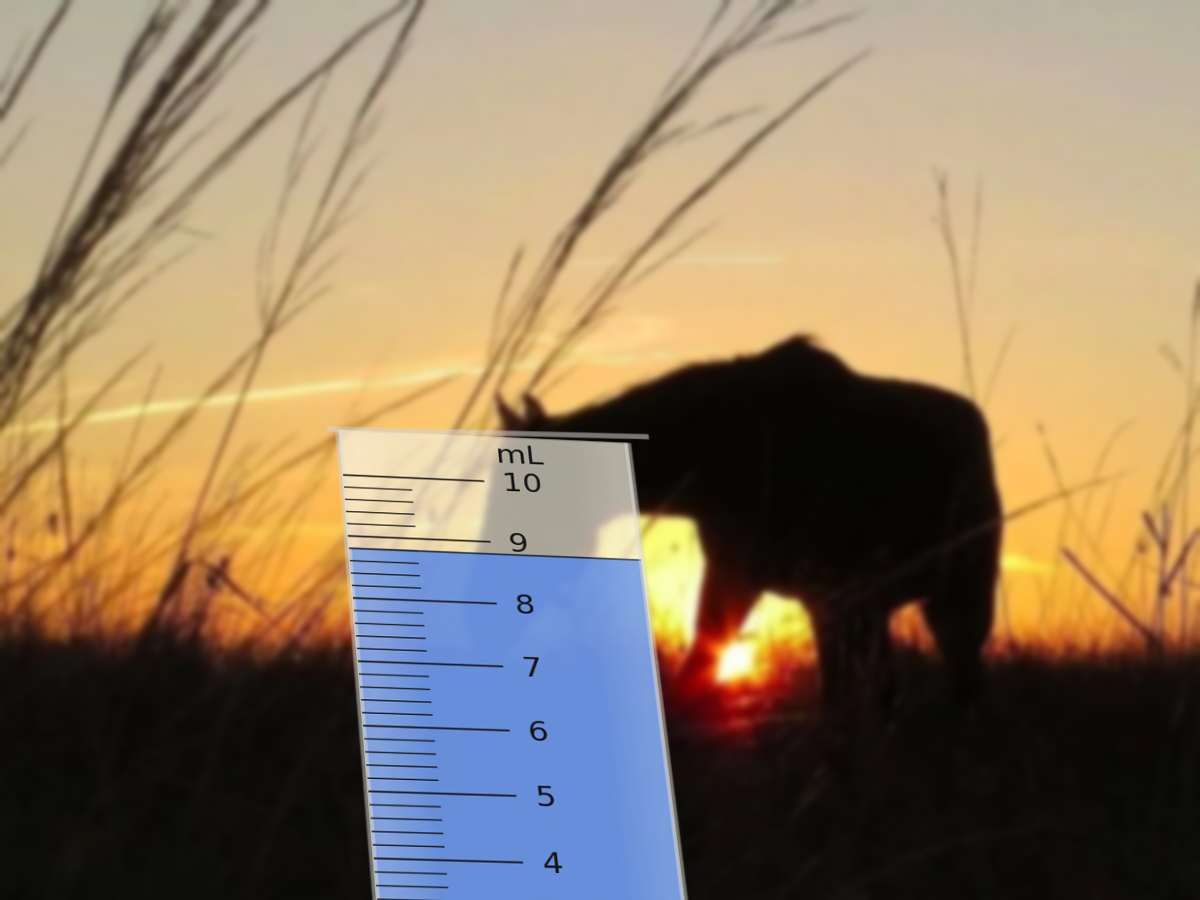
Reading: {"value": 8.8, "unit": "mL"}
